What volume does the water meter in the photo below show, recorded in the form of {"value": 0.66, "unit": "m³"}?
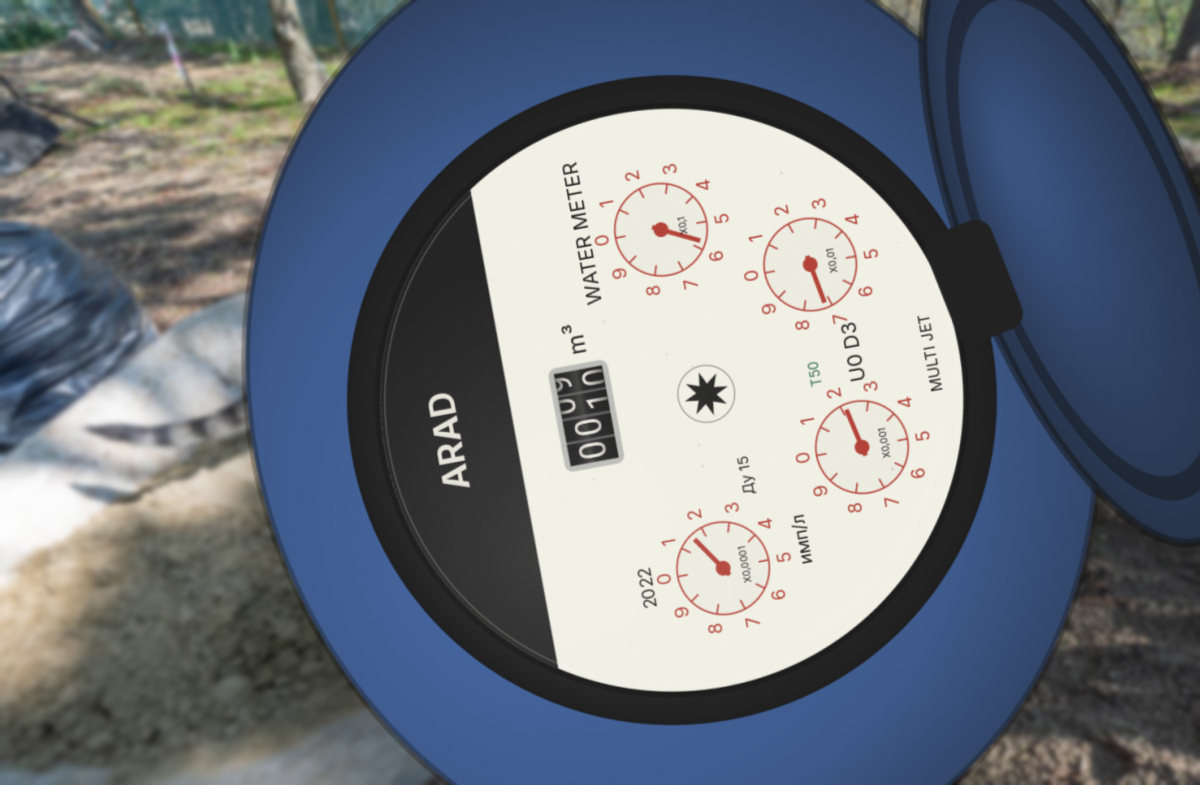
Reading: {"value": 9.5721, "unit": "m³"}
